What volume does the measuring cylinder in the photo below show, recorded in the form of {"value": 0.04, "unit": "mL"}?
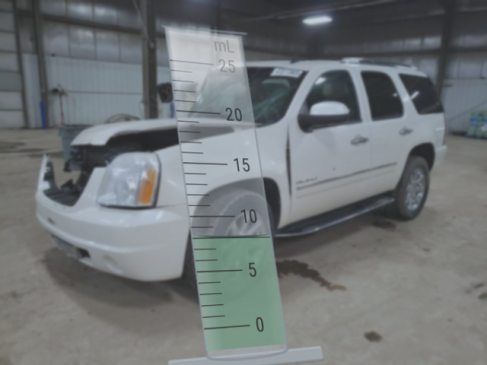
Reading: {"value": 8, "unit": "mL"}
